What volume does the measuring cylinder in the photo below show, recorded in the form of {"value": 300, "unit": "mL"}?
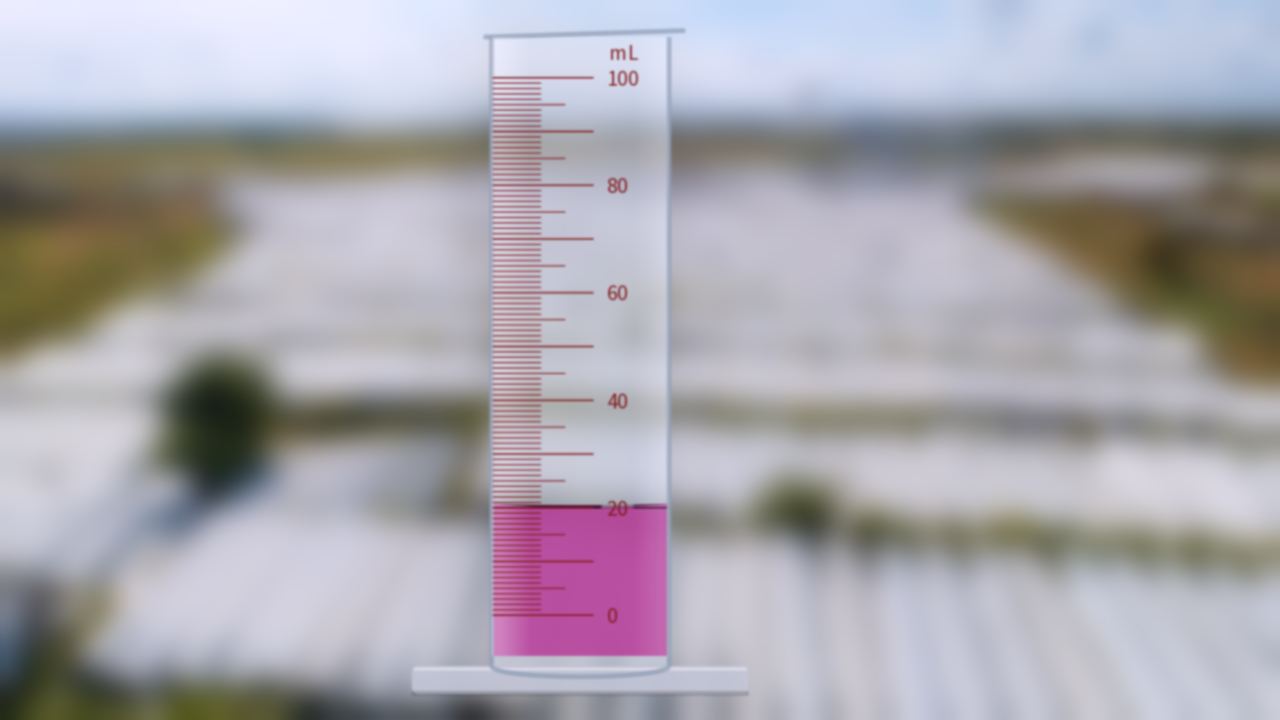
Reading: {"value": 20, "unit": "mL"}
